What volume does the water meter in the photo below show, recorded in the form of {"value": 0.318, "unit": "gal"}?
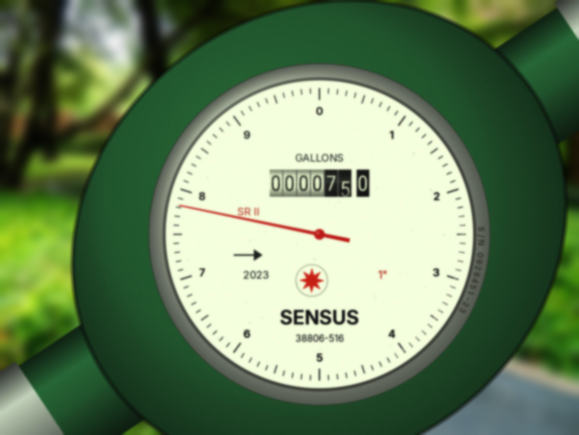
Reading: {"value": 747.8, "unit": "gal"}
